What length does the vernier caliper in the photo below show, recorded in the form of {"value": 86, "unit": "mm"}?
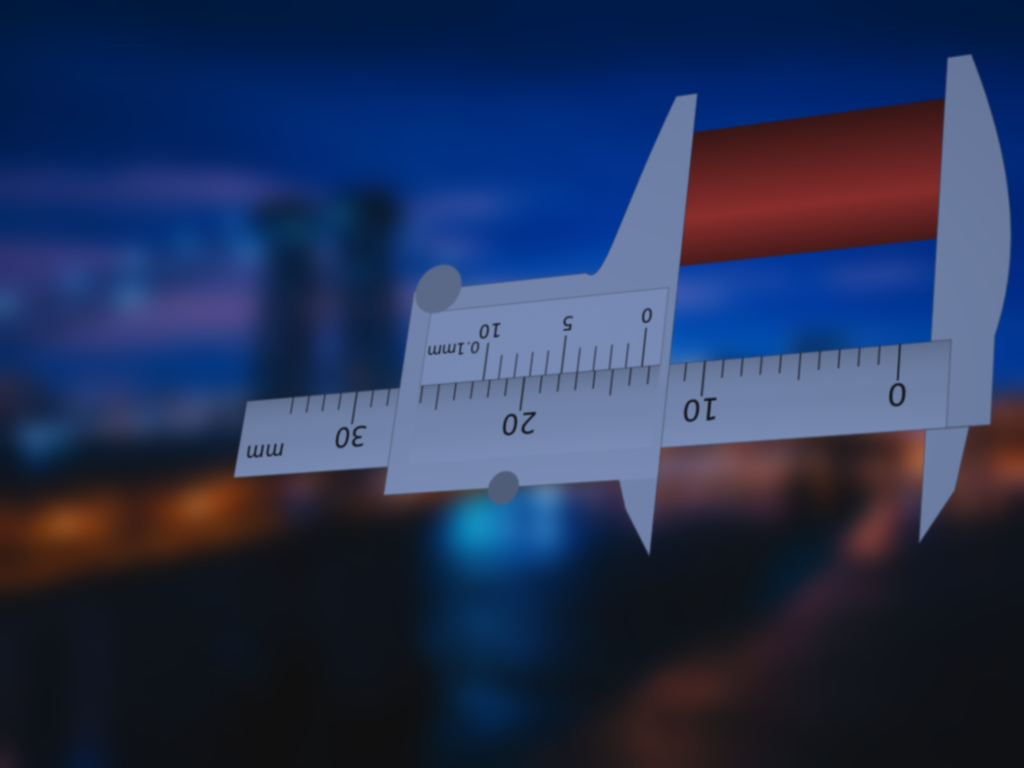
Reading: {"value": 13.4, "unit": "mm"}
